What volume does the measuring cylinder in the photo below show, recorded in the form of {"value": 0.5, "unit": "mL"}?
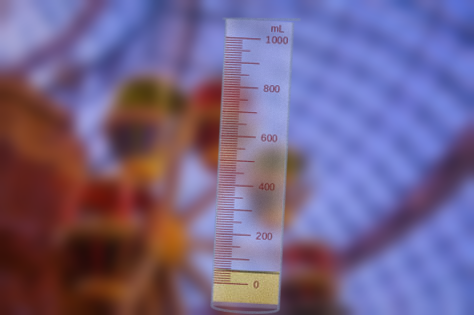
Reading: {"value": 50, "unit": "mL"}
